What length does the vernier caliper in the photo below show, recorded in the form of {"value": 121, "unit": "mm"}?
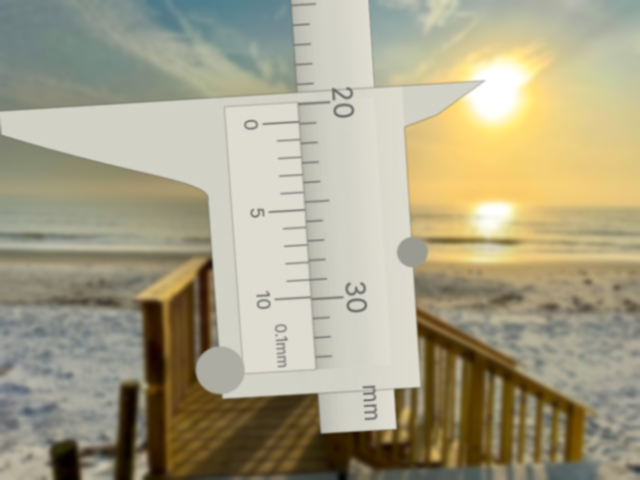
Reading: {"value": 20.9, "unit": "mm"}
